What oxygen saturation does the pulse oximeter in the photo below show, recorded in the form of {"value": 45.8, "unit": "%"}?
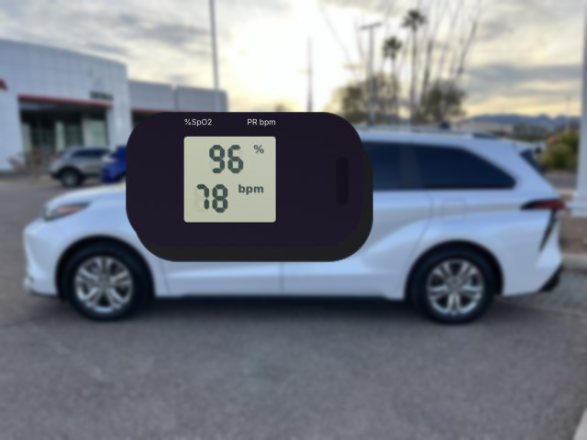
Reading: {"value": 96, "unit": "%"}
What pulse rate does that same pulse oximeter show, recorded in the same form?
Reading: {"value": 78, "unit": "bpm"}
